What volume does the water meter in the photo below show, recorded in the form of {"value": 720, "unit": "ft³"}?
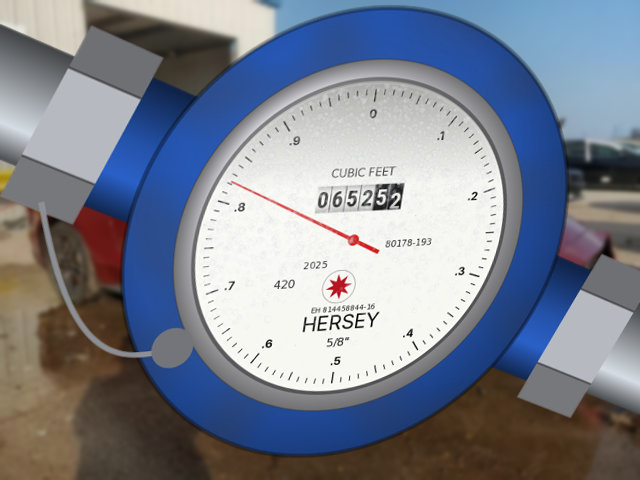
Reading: {"value": 65251.82, "unit": "ft³"}
